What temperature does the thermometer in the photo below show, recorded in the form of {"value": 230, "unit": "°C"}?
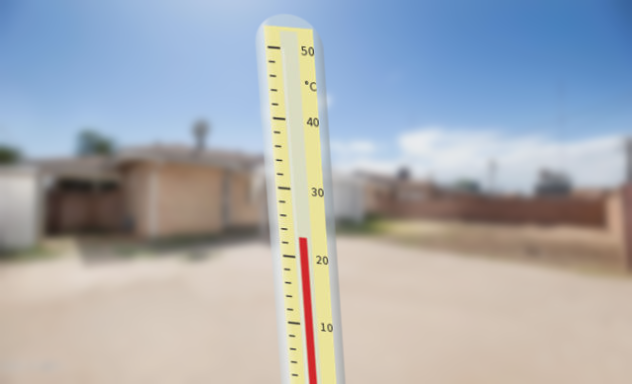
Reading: {"value": 23, "unit": "°C"}
